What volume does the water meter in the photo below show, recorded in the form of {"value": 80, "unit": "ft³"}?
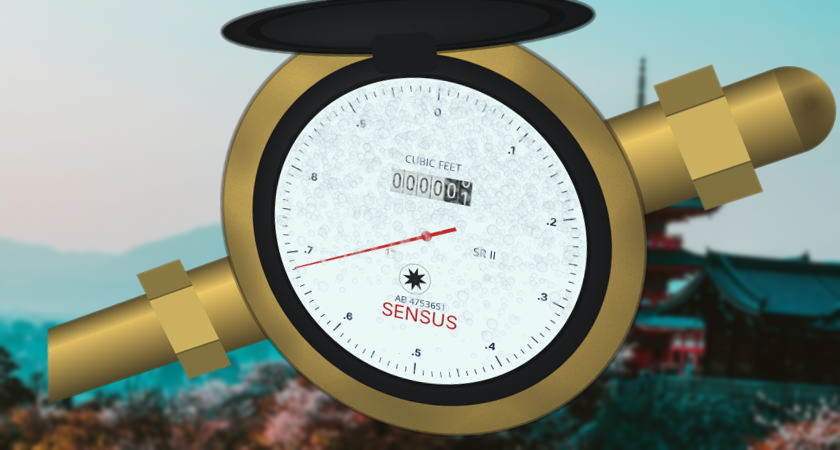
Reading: {"value": 0.68, "unit": "ft³"}
